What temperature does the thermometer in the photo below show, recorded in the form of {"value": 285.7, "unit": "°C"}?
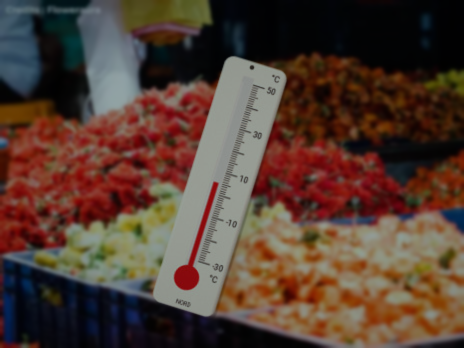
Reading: {"value": 5, "unit": "°C"}
